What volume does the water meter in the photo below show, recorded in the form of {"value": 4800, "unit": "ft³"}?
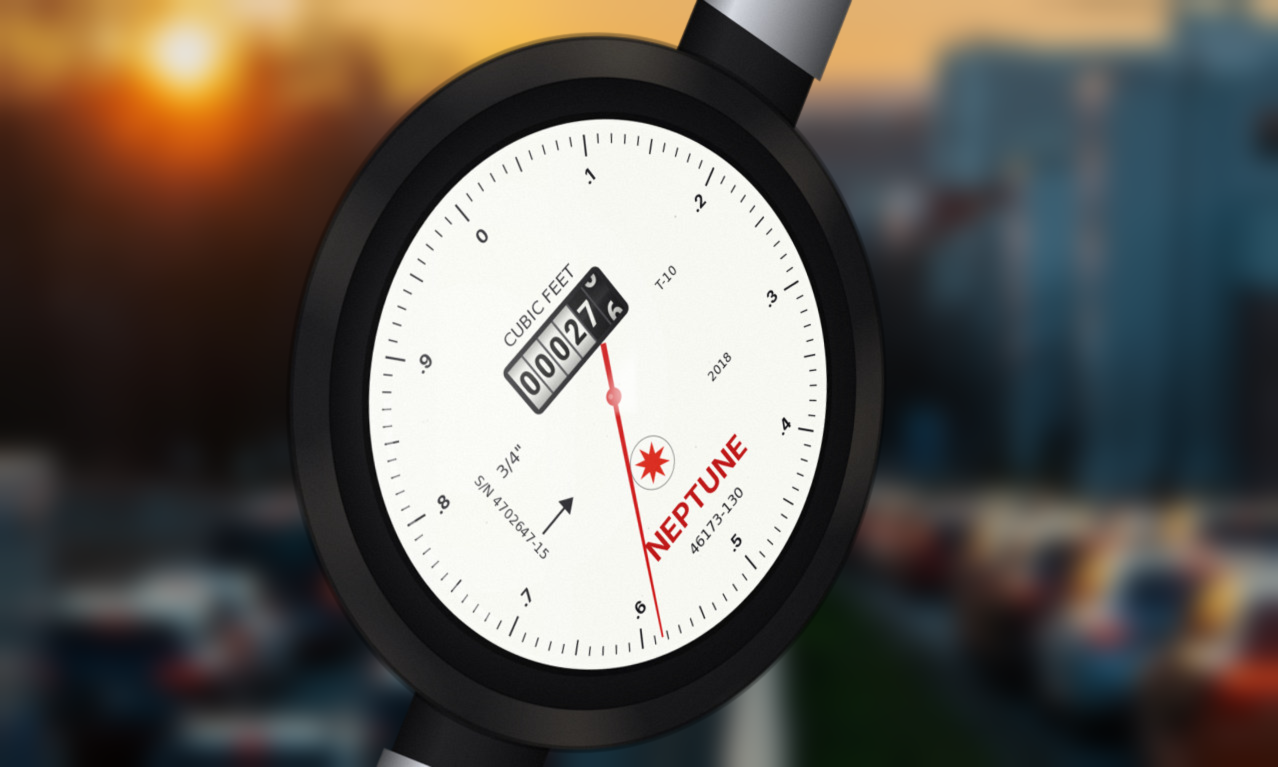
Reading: {"value": 275.58, "unit": "ft³"}
